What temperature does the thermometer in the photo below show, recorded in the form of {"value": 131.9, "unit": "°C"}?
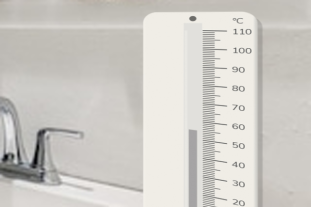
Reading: {"value": 55, "unit": "°C"}
